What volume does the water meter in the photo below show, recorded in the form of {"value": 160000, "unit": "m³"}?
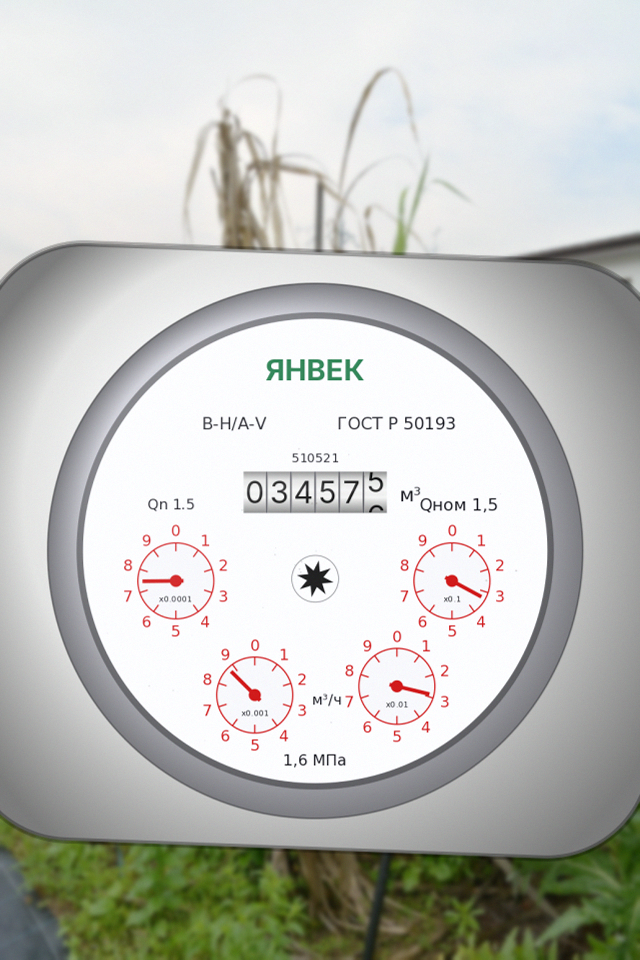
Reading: {"value": 34575.3287, "unit": "m³"}
